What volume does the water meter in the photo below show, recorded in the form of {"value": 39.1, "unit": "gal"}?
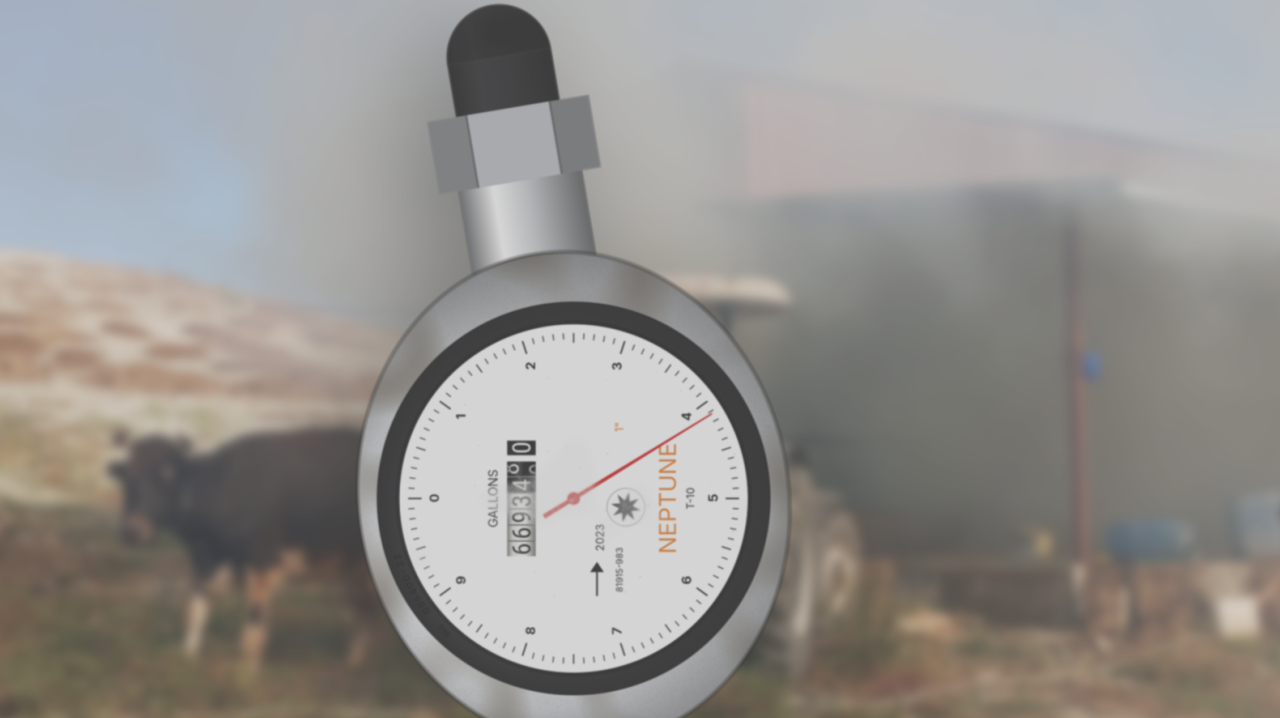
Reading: {"value": 6693484.1, "unit": "gal"}
